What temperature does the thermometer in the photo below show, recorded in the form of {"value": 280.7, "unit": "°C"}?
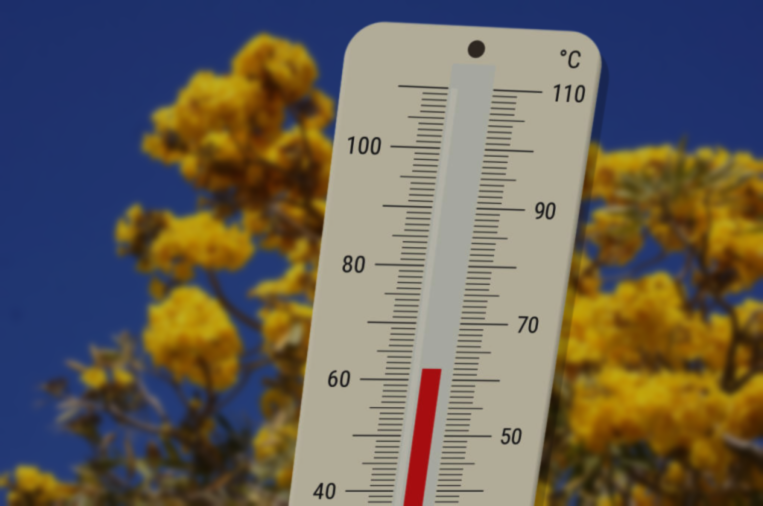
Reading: {"value": 62, "unit": "°C"}
